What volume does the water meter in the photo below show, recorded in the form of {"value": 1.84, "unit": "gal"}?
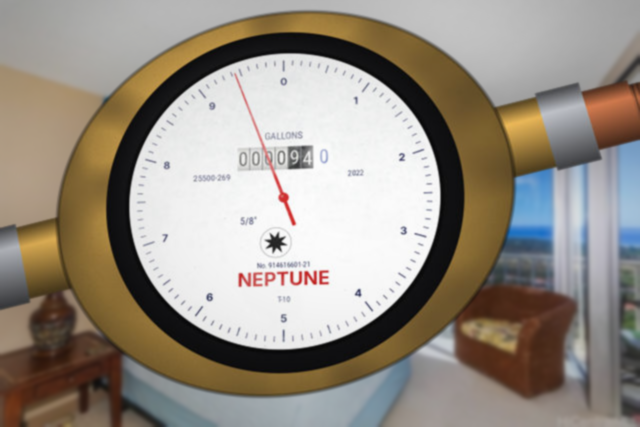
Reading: {"value": 939.4, "unit": "gal"}
